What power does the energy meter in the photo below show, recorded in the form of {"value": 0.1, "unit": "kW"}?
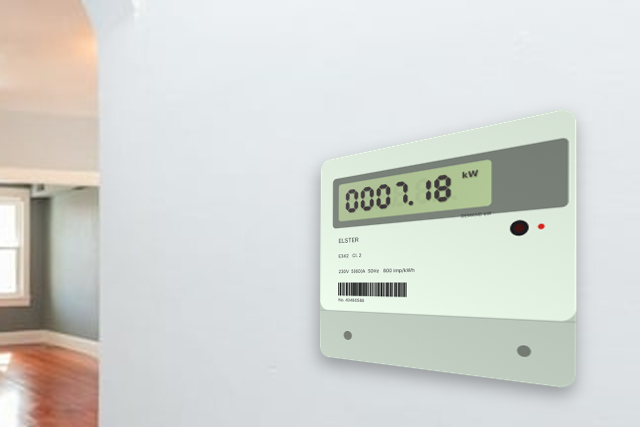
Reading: {"value": 7.18, "unit": "kW"}
